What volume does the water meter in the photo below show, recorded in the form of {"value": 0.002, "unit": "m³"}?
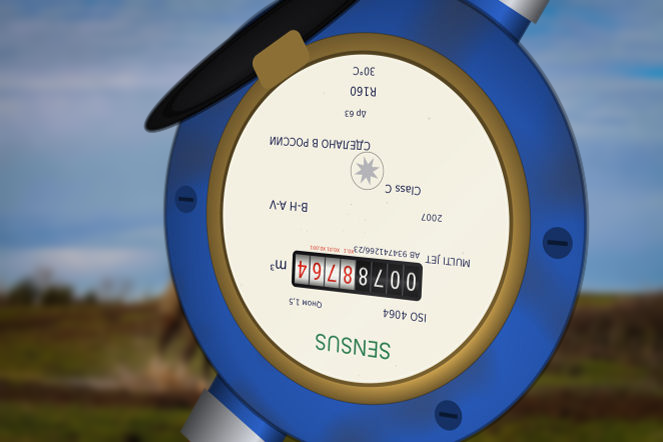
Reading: {"value": 78.8764, "unit": "m³"}
